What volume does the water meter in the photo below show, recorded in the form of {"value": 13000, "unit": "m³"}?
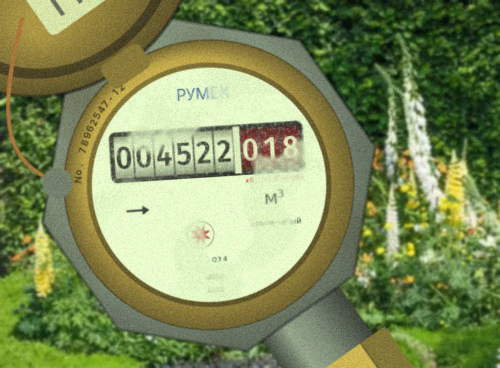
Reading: {"value": 4522.018, "unit": "m³"}
